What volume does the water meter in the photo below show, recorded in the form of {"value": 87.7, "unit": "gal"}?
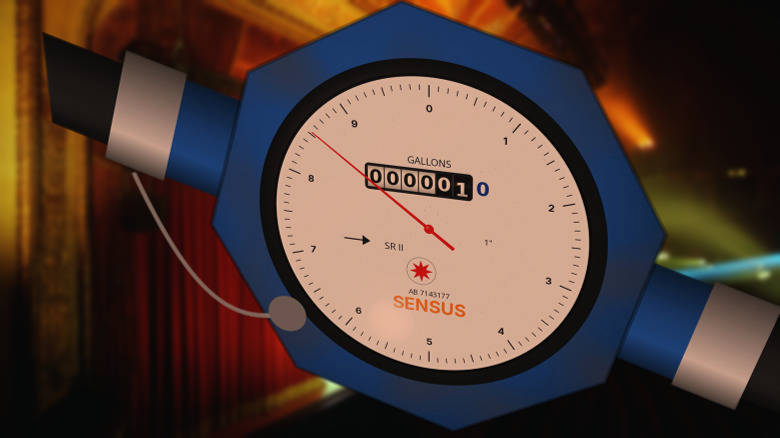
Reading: {"value": 8.5, "unit": "gal"}
